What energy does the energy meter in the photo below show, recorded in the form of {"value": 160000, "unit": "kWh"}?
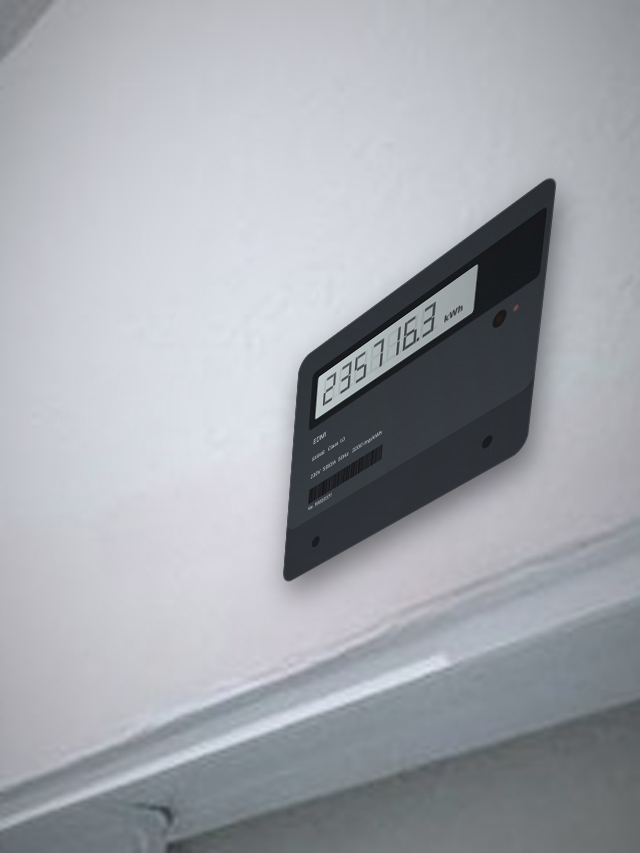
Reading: {"value": 235716.3, "unit": "kWh"}
